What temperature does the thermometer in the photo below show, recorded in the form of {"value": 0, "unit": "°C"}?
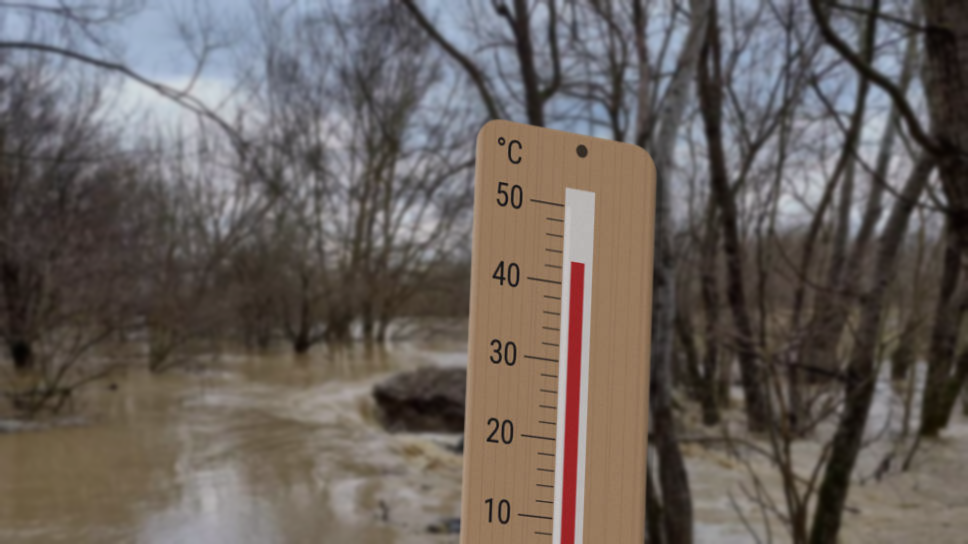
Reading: {"value": 43, "unit": "°C"}
